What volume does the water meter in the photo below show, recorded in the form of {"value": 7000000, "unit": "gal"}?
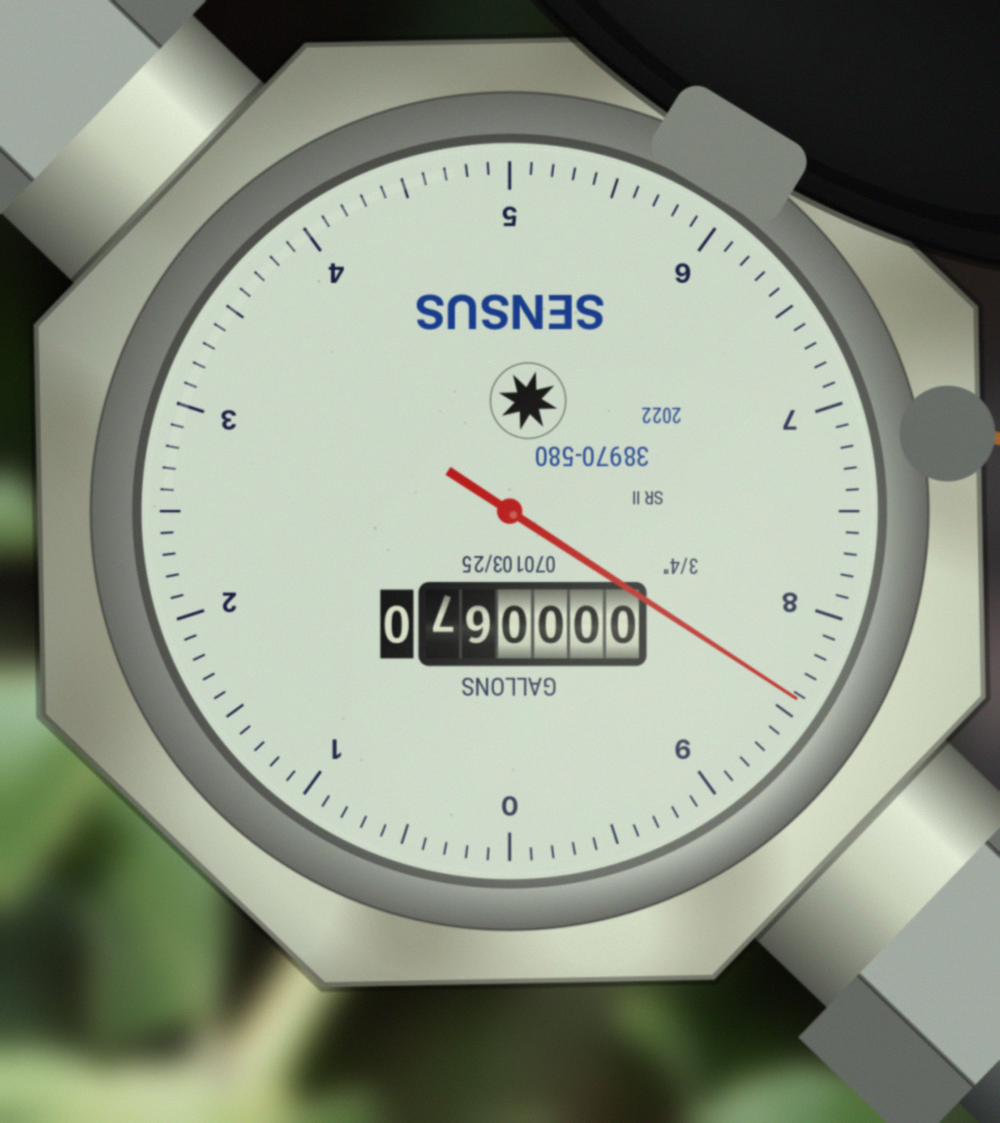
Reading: {"value": 668.4, "unit": "gal"}
